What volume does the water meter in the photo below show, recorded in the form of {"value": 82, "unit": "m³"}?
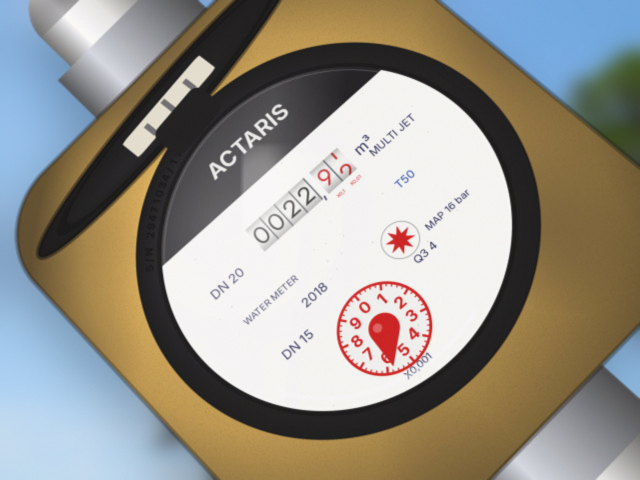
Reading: {"value": 22.915, "unit": "m³"}
